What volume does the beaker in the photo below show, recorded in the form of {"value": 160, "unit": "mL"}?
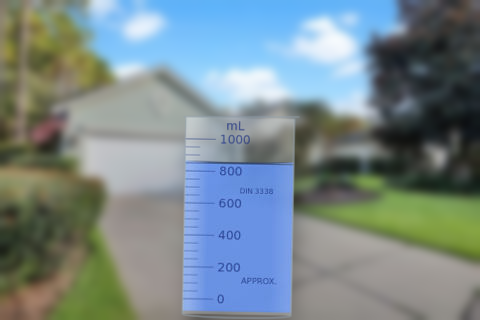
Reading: {"value": 850, "unit": "mL"}
